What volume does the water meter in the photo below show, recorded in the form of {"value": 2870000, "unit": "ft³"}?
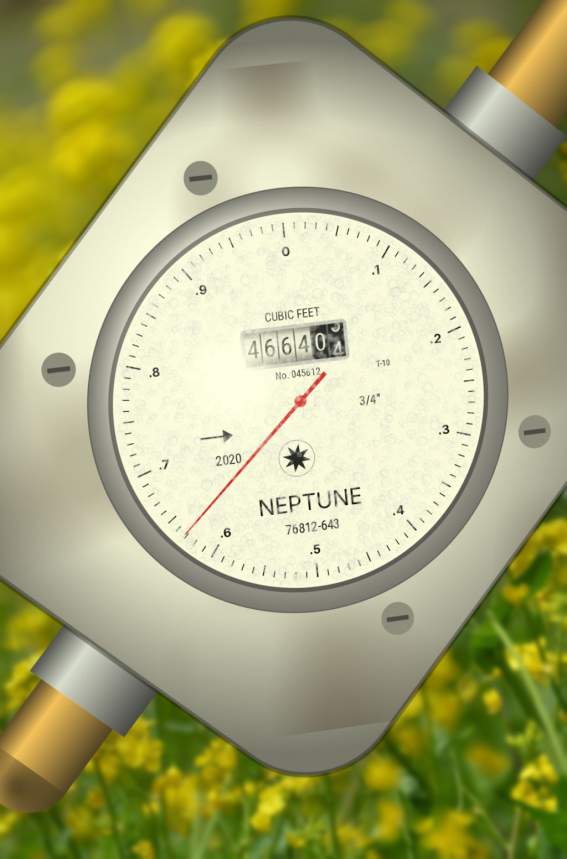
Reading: {"value": 466403.63, "unit": "ft³"}
